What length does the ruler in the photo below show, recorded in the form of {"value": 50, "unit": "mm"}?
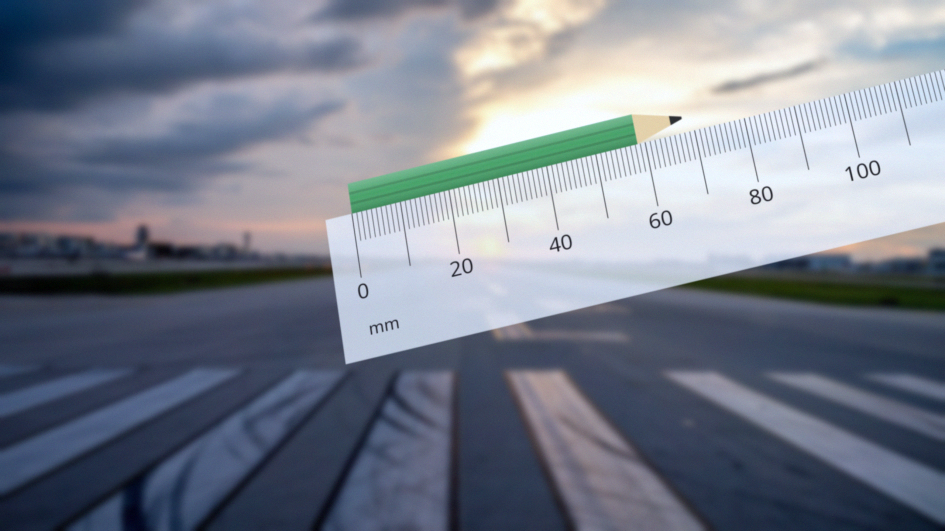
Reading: {"value": 68, "unit": "mm"}
